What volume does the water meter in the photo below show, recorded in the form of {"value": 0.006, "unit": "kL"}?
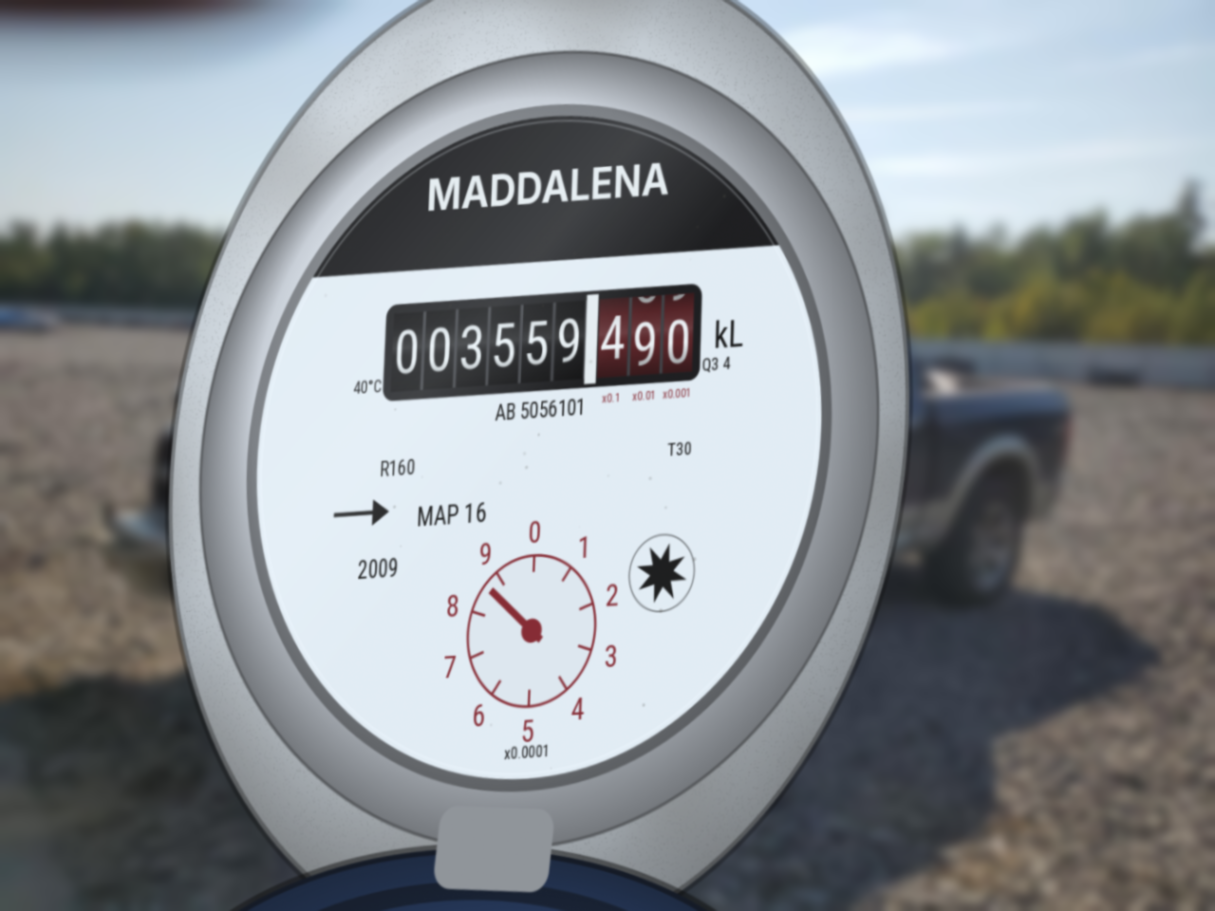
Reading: {"value": 3559.4898, "unit": "kL"}
